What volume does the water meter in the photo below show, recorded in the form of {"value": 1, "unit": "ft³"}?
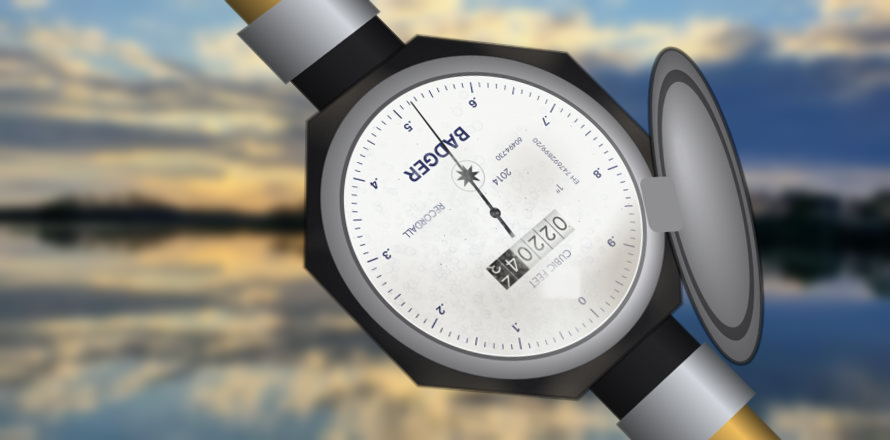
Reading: {"value": 22042.52, "unit": "ft³"}
